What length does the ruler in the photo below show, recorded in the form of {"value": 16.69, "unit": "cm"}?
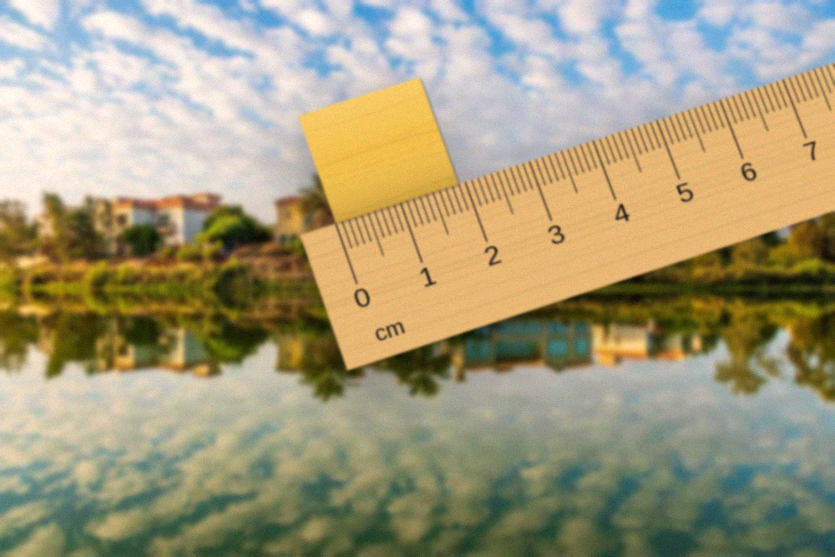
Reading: {"value": 1.9, "unit": "cm"}
